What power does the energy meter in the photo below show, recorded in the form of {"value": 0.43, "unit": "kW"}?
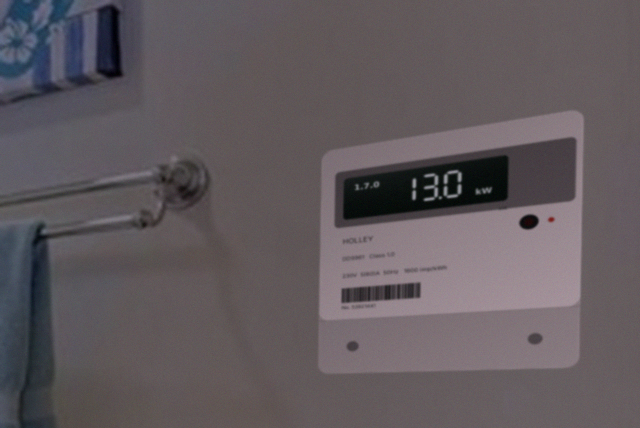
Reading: {"value": 13.0, "unit": "kW"}
